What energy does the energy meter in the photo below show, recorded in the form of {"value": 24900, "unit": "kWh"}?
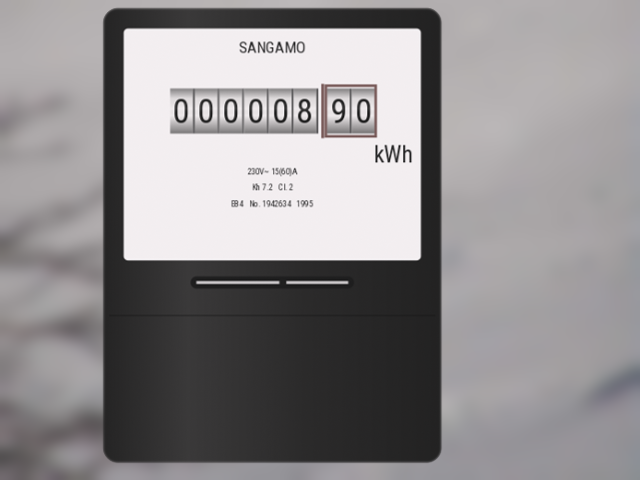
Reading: {"value": 8.90, "unit": "kWh"}
